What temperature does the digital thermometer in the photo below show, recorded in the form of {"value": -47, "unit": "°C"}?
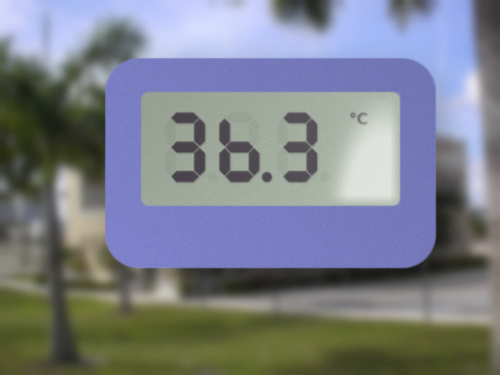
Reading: {"value": 36.3, "unit": "°C"}
